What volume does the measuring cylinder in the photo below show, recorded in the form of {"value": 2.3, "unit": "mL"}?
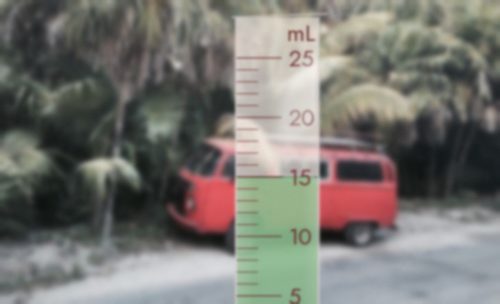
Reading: {"value": 15, "unit": "mL"}
